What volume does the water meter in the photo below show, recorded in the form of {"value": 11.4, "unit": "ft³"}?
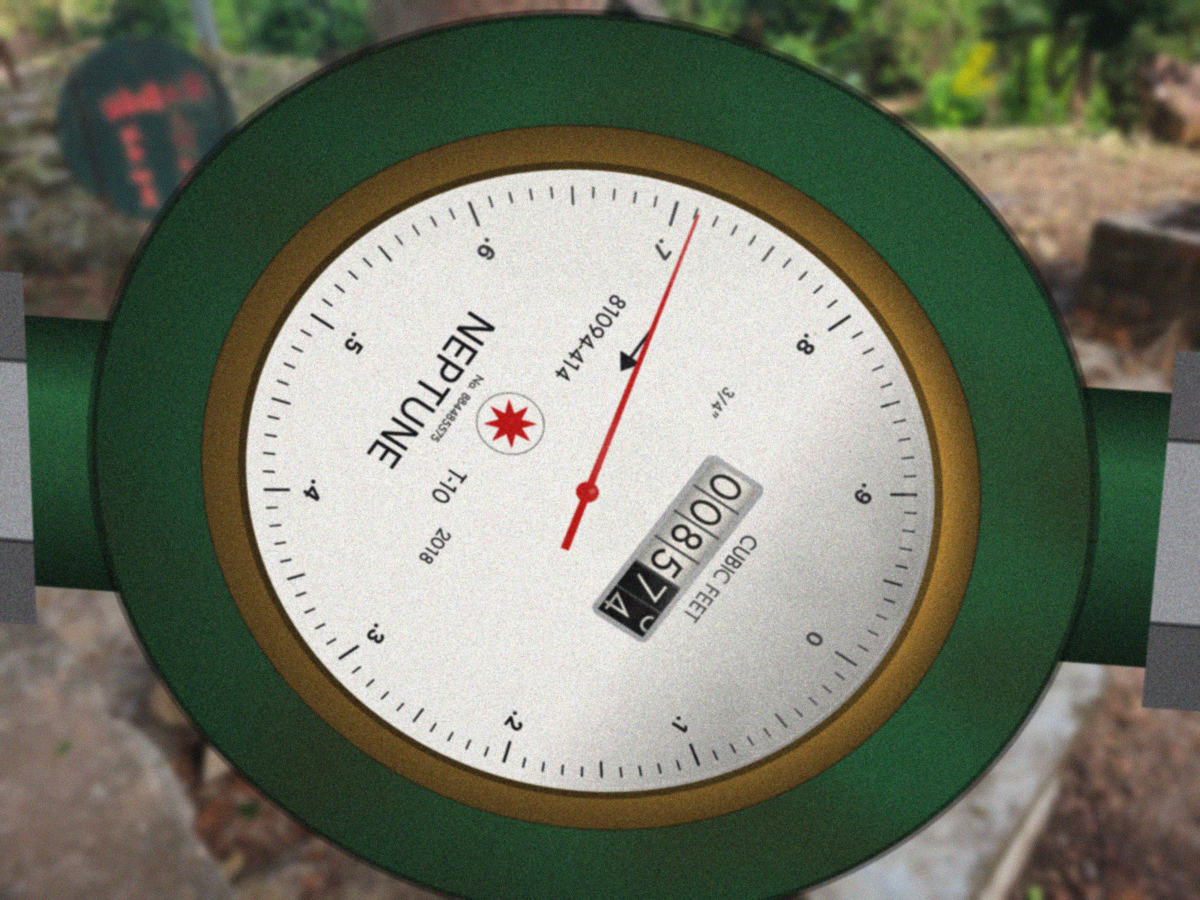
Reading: {"value": 8573.71, "unit": "ft³"}
